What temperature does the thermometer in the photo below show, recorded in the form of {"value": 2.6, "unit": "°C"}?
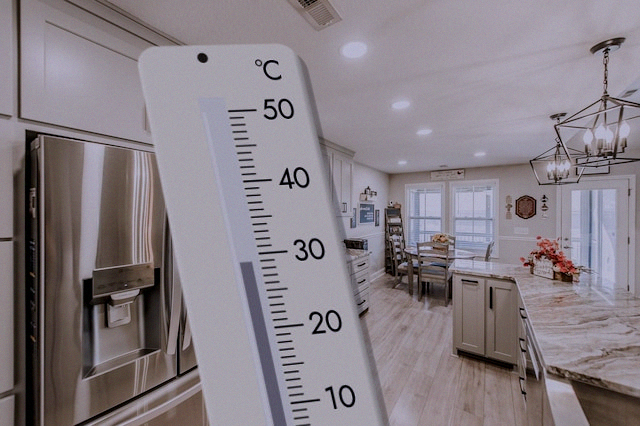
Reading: {"value": 29, "unit": "°C"}
